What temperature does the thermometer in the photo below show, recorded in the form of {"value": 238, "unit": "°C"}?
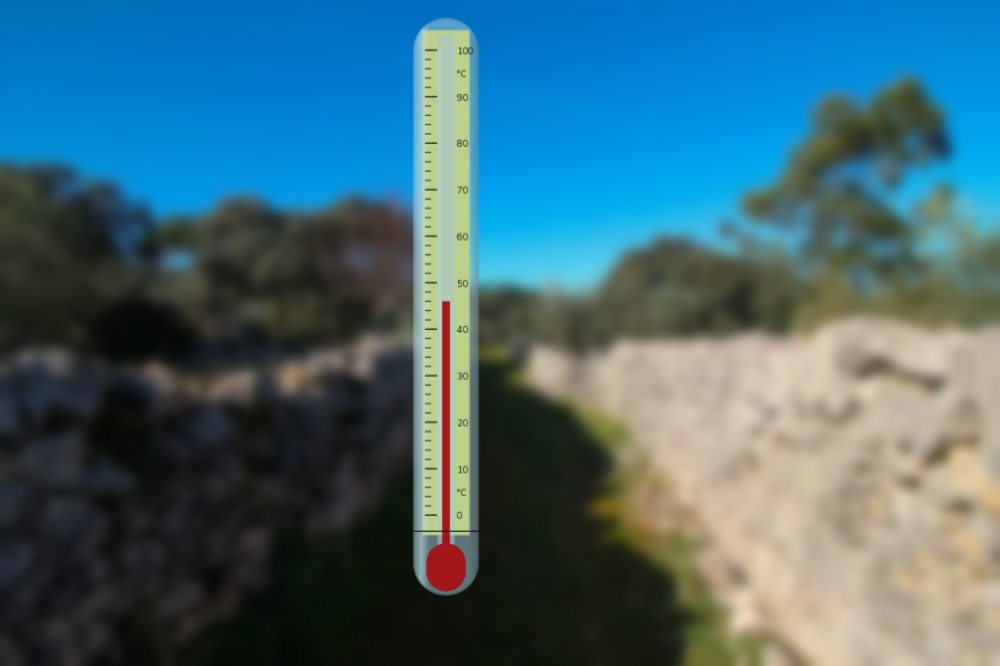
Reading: {"value": 46, "unit": "°C"}
